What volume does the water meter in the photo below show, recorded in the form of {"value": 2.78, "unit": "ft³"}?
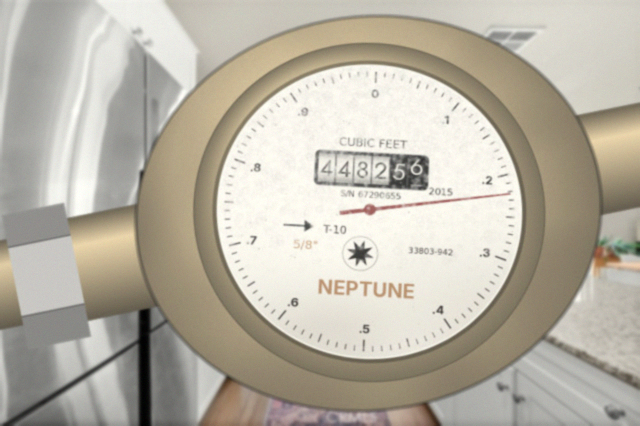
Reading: {"value": 448256.22, "unit": "ft³"}
